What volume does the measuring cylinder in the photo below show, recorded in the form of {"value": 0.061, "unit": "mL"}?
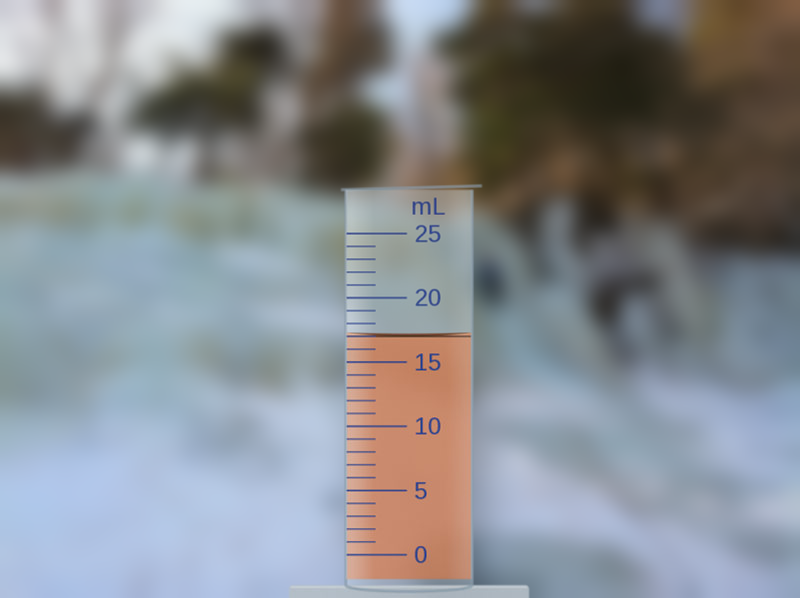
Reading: {"value": 17, "unit": "mL"}
